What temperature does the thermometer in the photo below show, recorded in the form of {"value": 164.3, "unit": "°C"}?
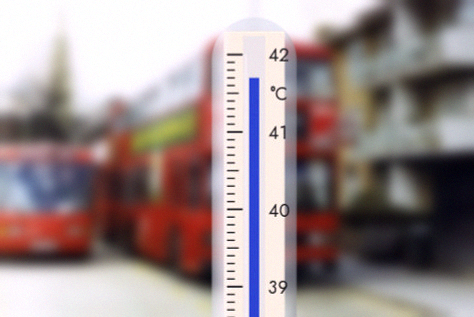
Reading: {"value": 41.7, "unit": "°C"}
